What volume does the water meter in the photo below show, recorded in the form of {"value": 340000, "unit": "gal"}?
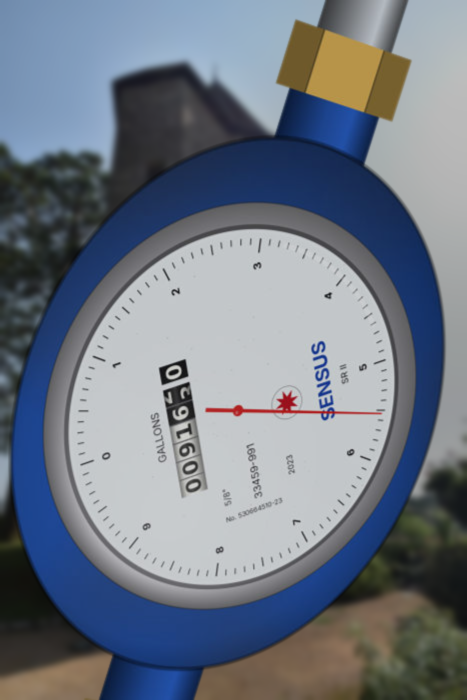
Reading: {"value": 91625.5, "unit": "gal"}
